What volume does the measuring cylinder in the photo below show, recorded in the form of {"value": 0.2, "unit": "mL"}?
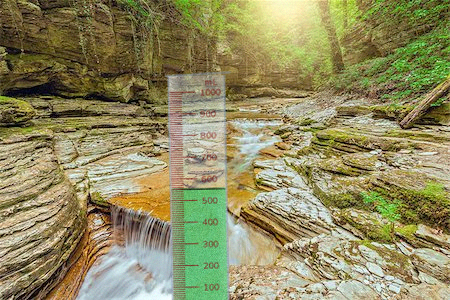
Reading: {"value": 550, "unit": "mL"}
